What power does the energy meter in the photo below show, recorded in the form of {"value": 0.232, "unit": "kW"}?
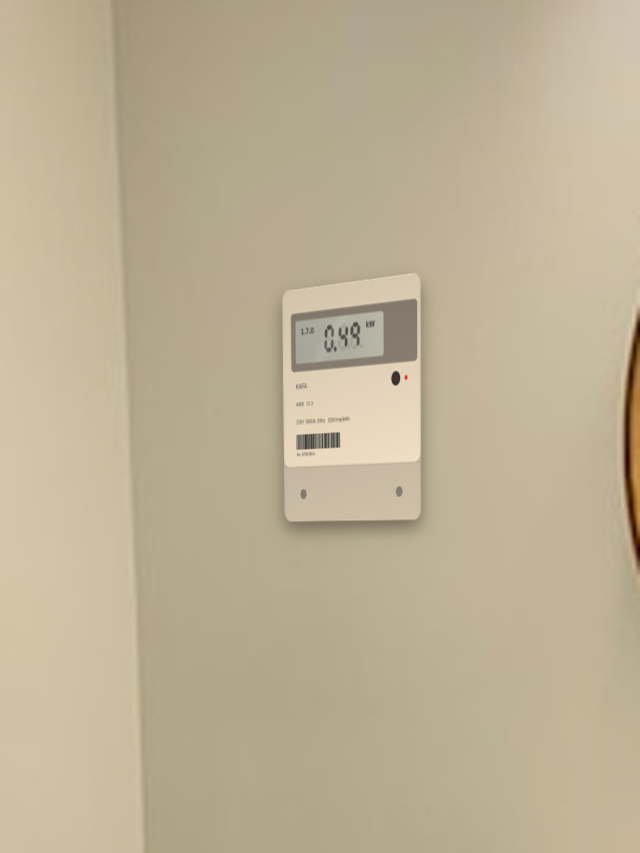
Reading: {"value": 0.49, "unit": "kW"}
